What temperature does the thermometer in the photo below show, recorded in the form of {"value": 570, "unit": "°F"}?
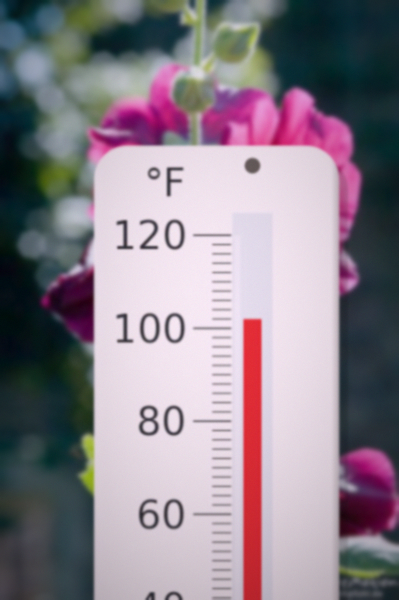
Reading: {"value": 102, "unit": "°F"}
